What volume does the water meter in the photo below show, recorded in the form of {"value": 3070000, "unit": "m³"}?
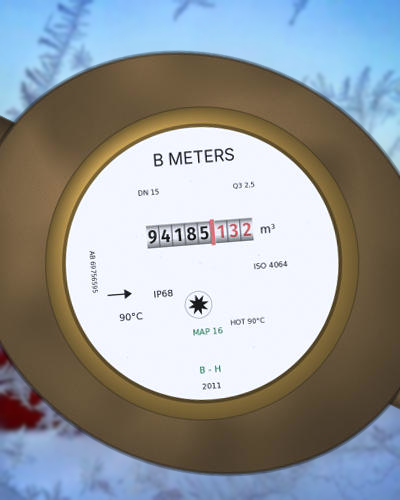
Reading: {"value": 94185.132, "unit": "m³"}
